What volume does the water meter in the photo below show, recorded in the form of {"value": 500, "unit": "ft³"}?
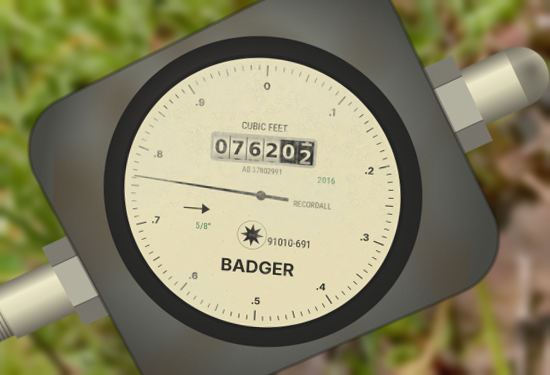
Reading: {"value": 76201.76, "unit": "ft³"}
